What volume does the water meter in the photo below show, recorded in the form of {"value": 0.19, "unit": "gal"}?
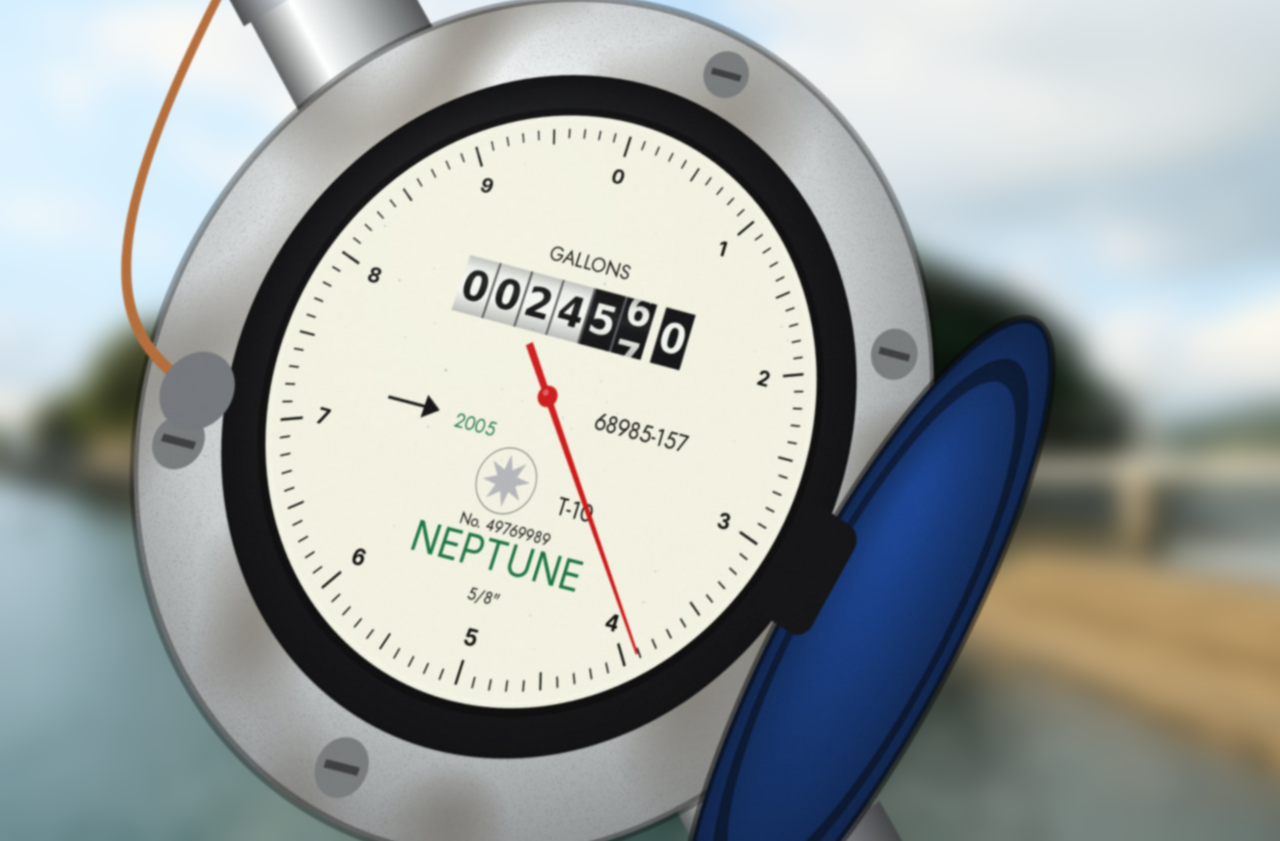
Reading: {"value": 24563.9, "unit": "gal"}
